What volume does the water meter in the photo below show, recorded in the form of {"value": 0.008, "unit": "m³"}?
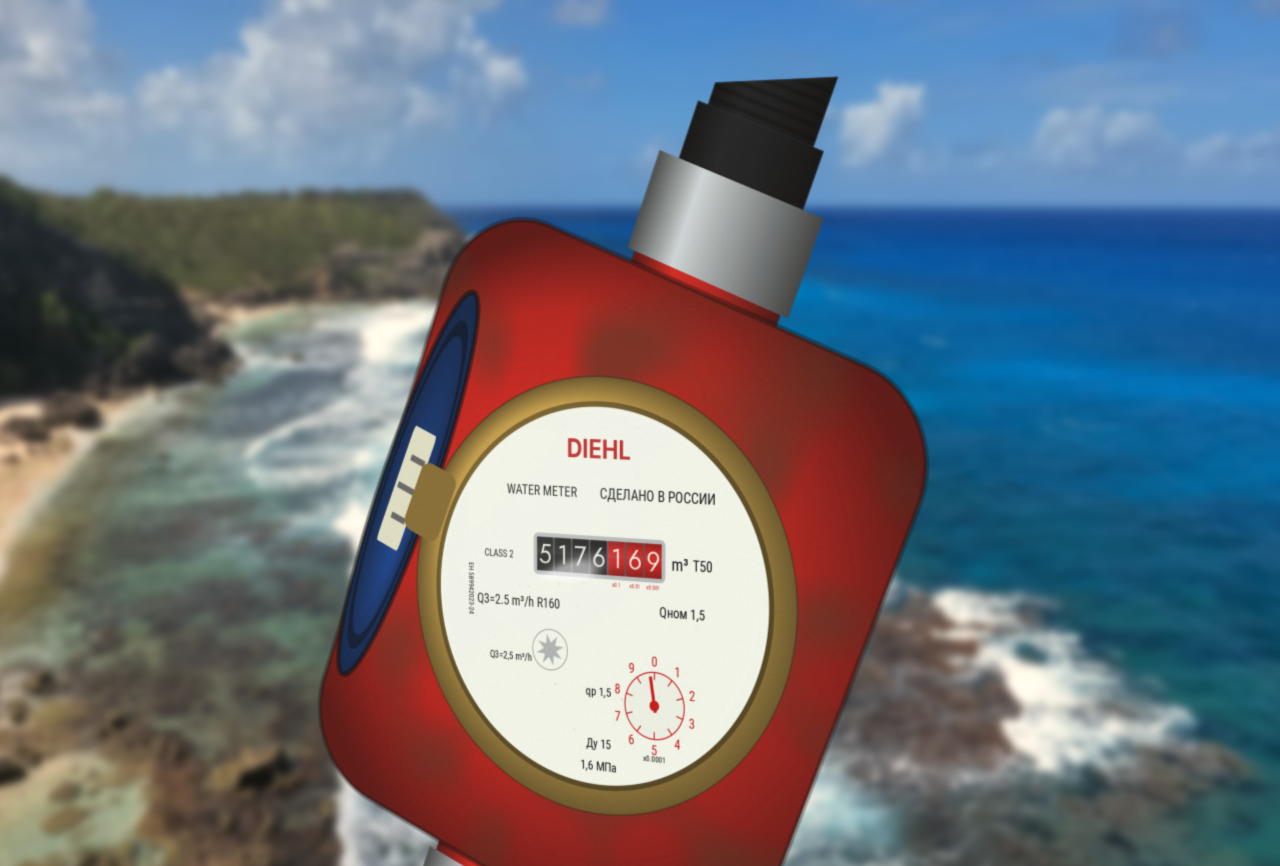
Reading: {"value": 5176.1689, "unit": "m³"}
